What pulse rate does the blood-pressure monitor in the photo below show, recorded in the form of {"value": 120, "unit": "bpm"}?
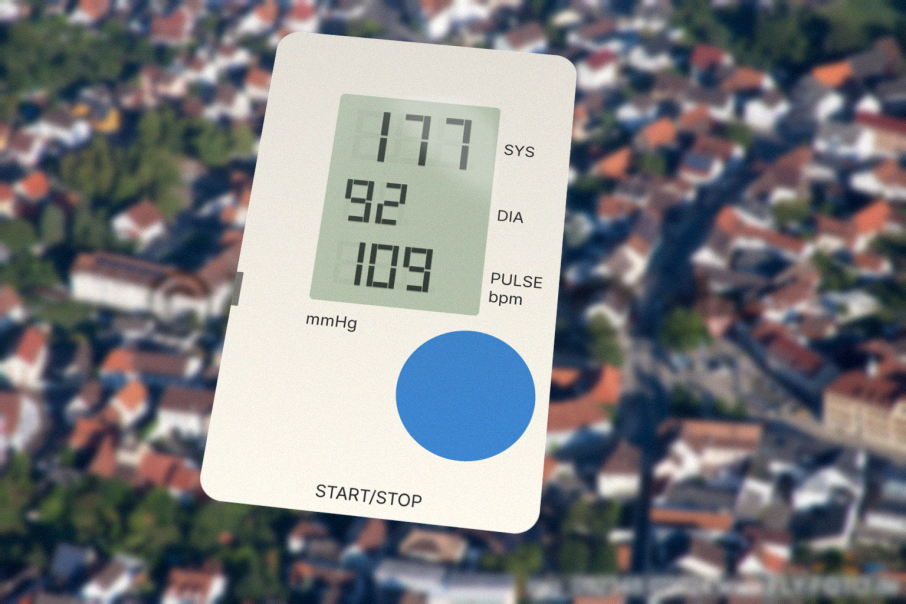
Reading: {"value": 109, "unit": "bpm"}
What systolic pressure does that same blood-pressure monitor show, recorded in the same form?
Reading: {"value": 177, "unit": "mmHg"}
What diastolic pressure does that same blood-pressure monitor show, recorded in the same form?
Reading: {"value": 92, "unit": "mmHg"}
